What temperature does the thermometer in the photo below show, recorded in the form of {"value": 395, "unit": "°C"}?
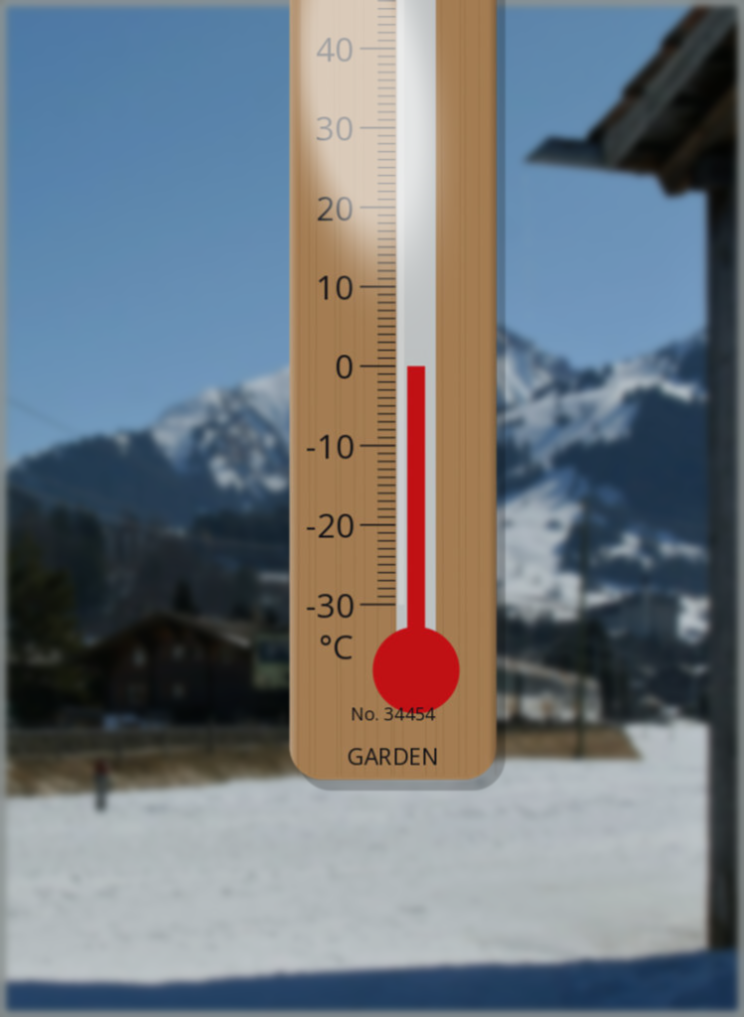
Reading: {"value": 0, "unit": "°C"}
